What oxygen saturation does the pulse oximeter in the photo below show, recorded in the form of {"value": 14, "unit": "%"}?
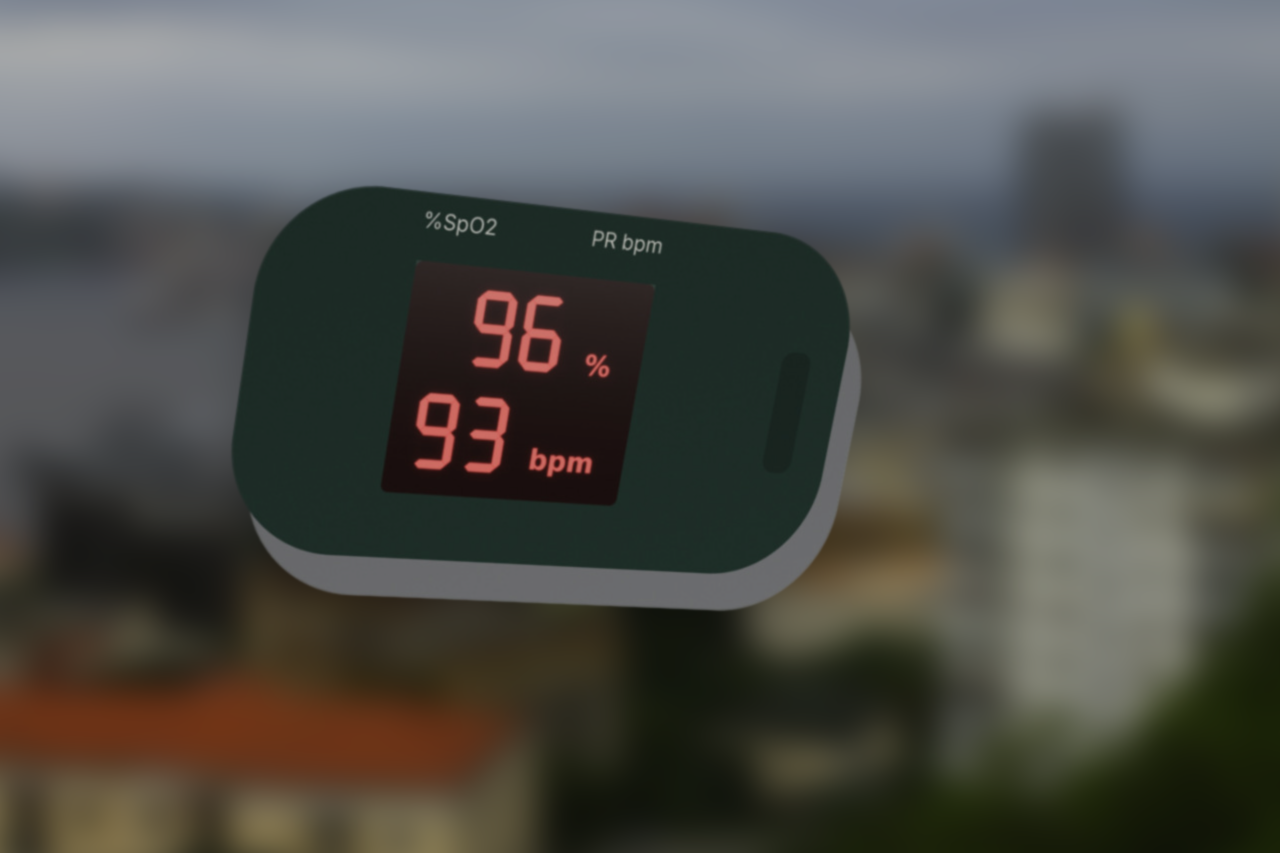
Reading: {"value": 96, "unit": "%"}
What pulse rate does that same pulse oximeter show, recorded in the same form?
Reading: {"value": 93, "unit": "bpm"}
